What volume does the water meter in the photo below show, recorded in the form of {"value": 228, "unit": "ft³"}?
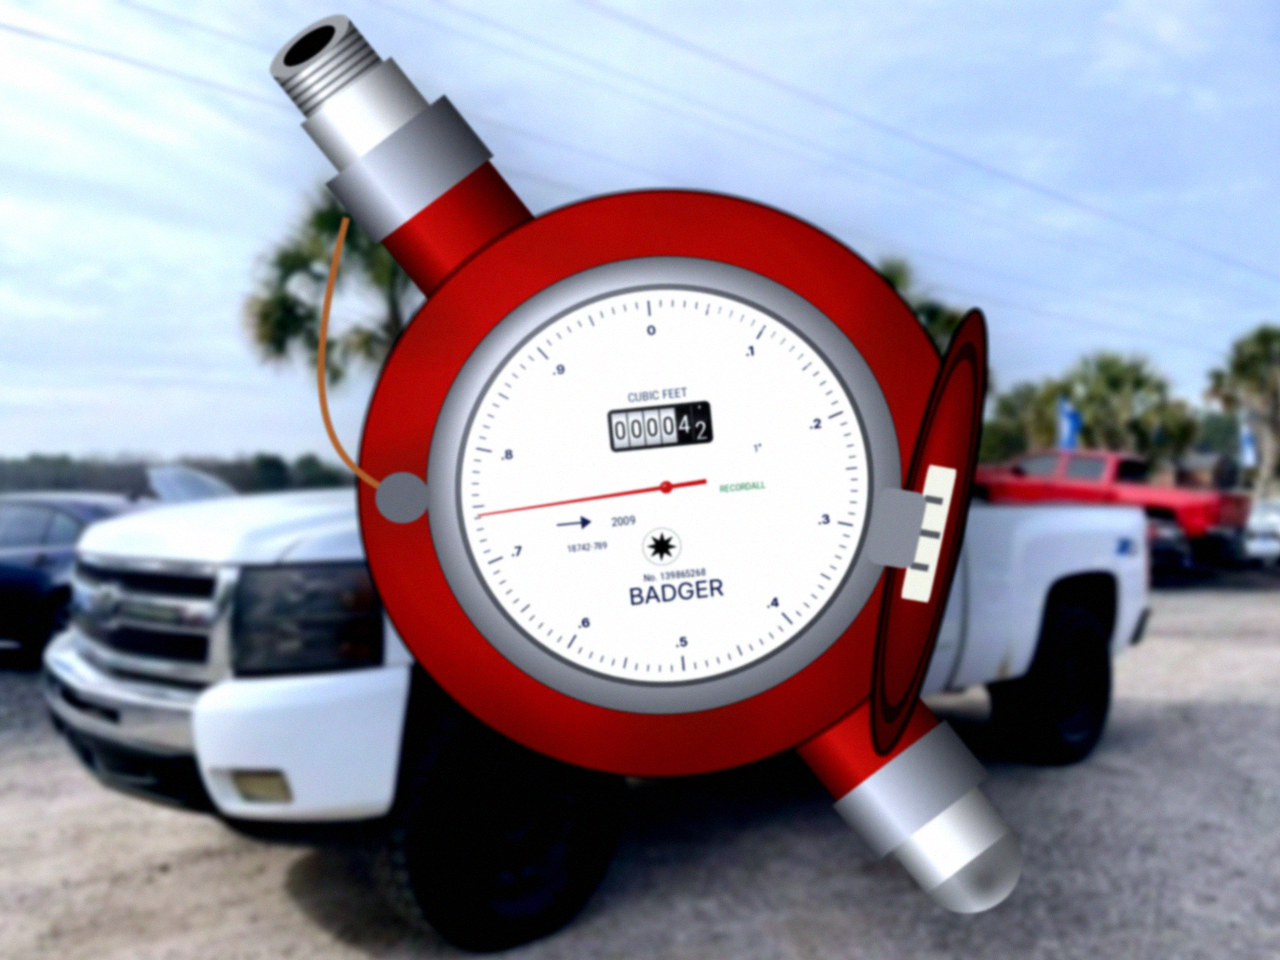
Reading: {"value": 41.74, "unit": "ft³"}
